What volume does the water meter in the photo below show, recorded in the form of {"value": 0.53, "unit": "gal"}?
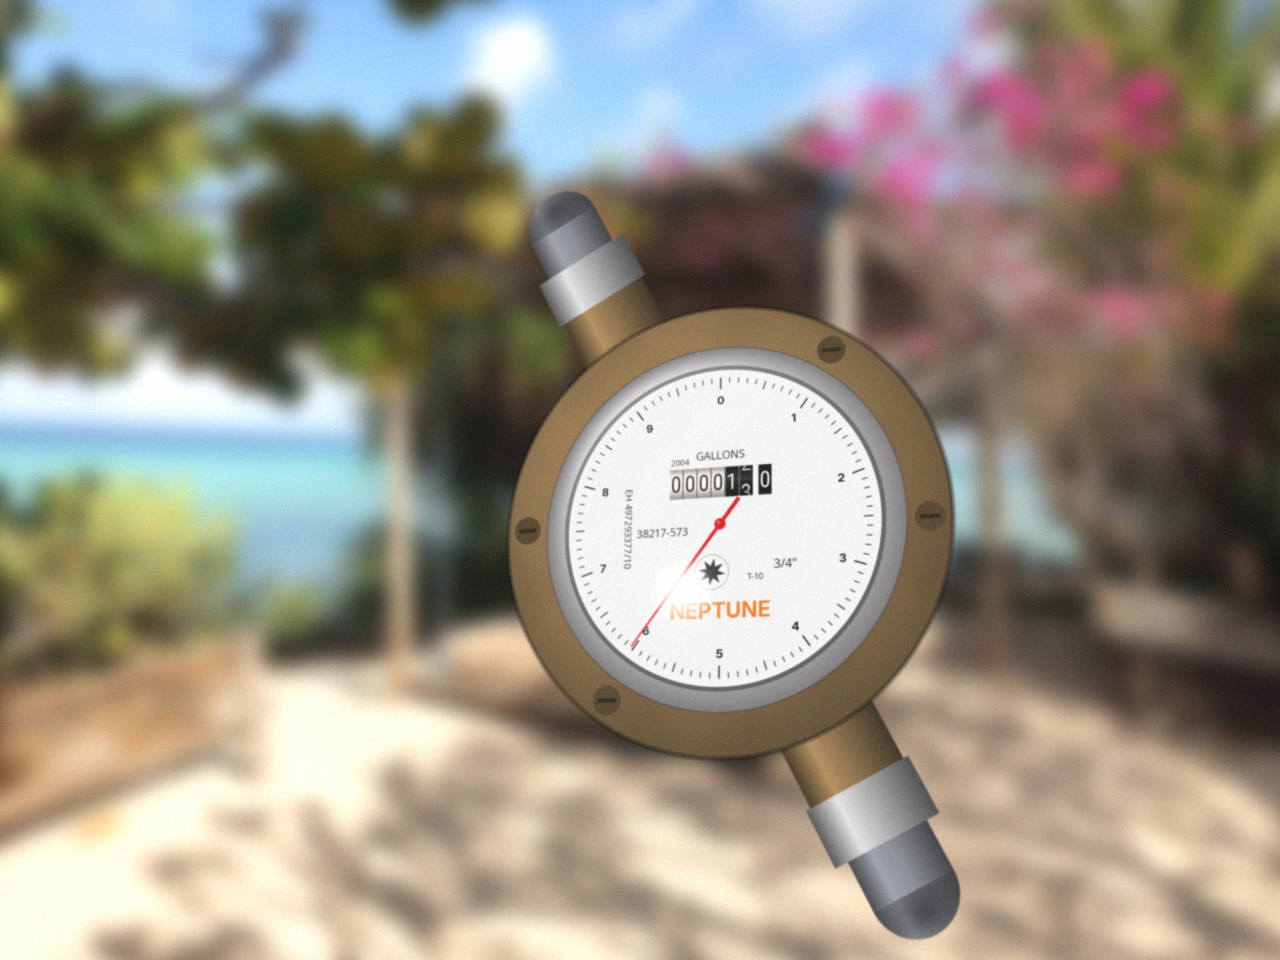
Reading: {"value": 126.0, "unit": "gal"}
